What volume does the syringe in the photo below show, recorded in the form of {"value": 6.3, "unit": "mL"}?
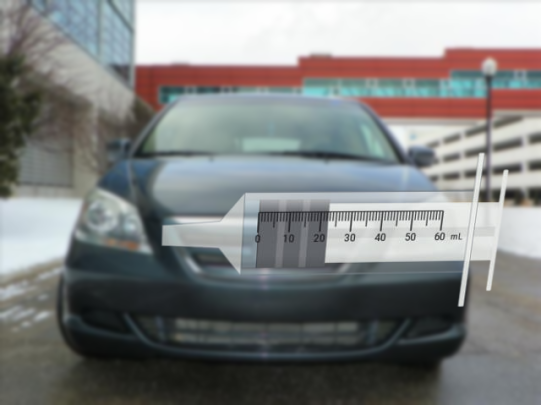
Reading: {"value": 0, "unit": "mL"}
